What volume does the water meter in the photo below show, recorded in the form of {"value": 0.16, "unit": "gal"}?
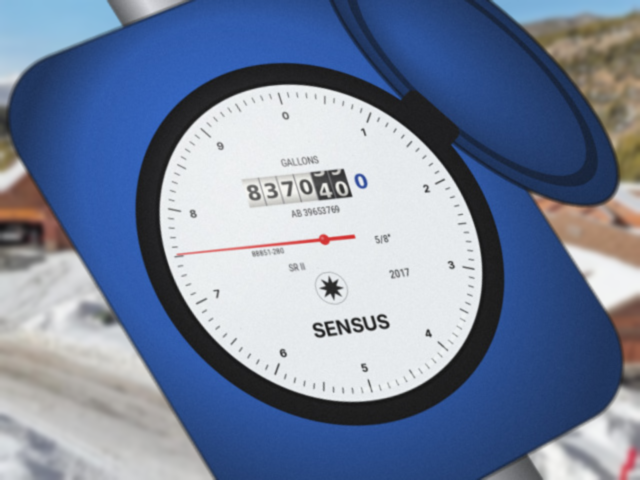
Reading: {"value": 8370397.5, "unit": "gal"}
